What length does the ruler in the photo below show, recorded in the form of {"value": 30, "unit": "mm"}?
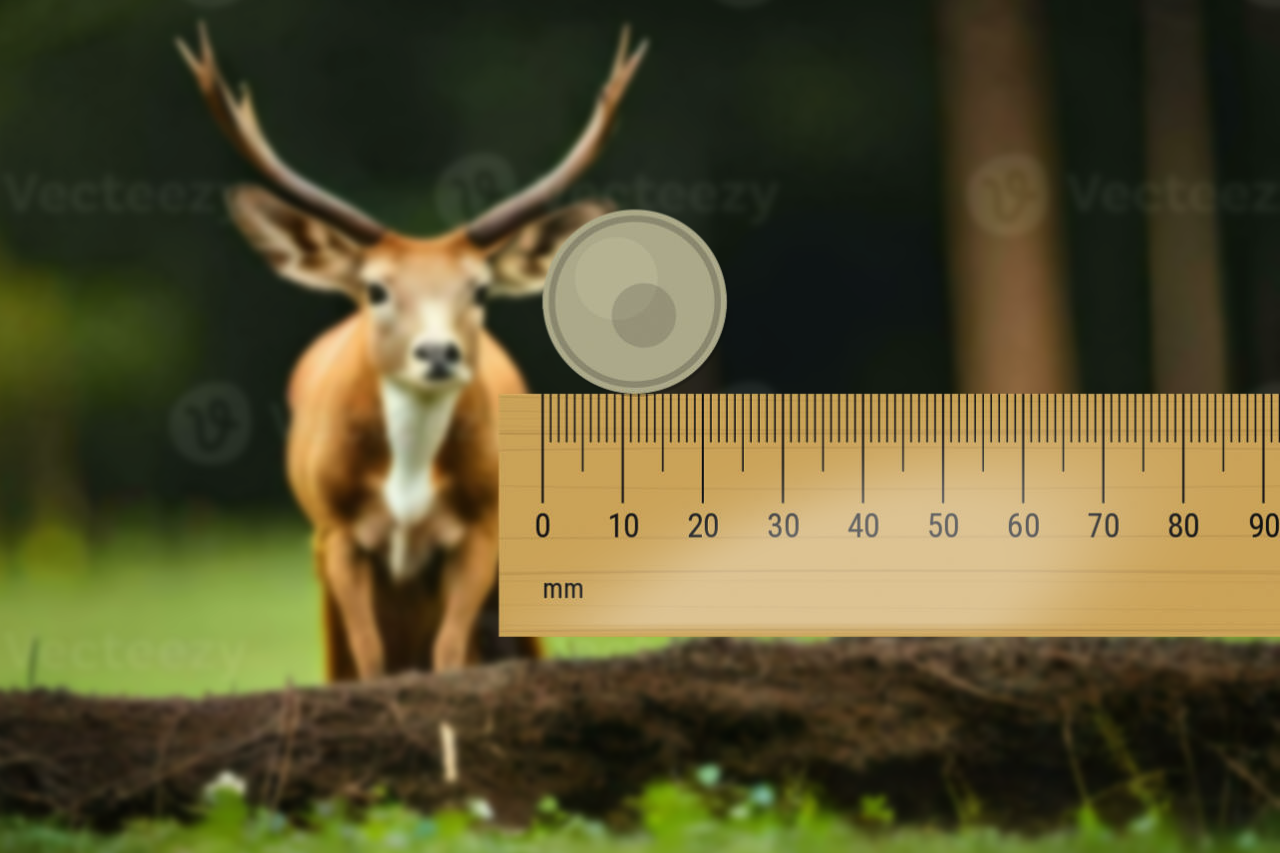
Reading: {"value": 23, "unit": "mm"}
